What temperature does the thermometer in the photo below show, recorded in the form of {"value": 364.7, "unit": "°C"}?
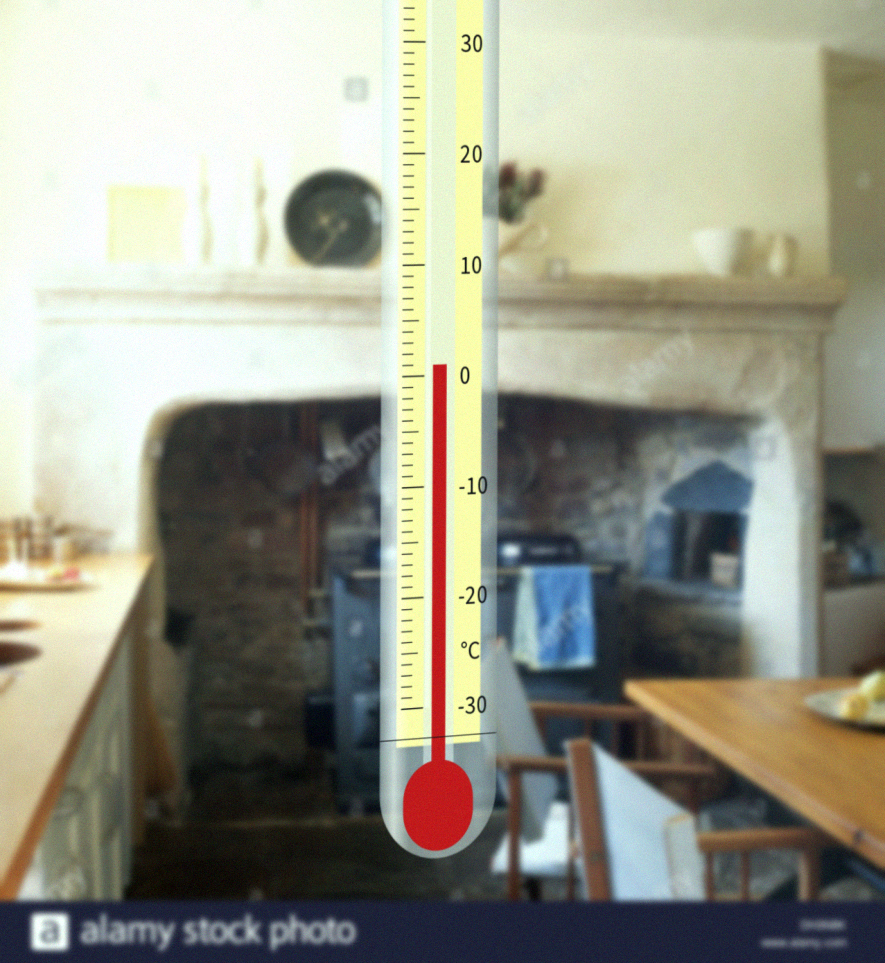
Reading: {"value": 1, "unit": "°C"}
